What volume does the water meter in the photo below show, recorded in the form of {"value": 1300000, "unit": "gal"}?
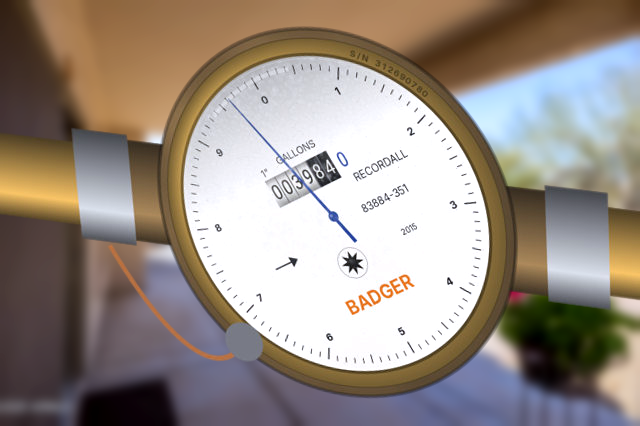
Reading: {"value": 39839.6, "unit": "gal"}
